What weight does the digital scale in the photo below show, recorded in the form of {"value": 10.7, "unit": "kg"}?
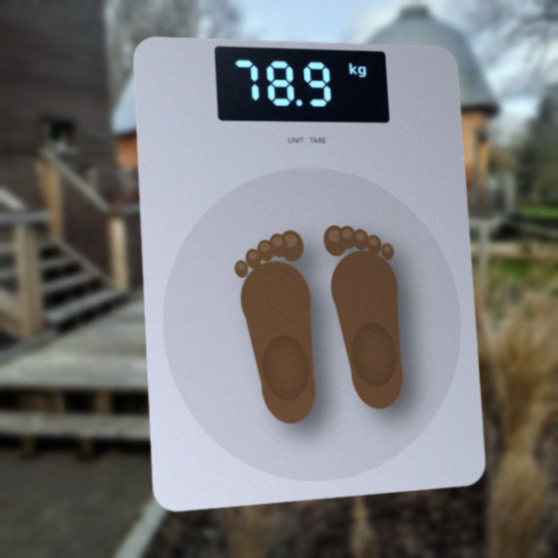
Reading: {"value": 78.9, "unit": "kg"}
